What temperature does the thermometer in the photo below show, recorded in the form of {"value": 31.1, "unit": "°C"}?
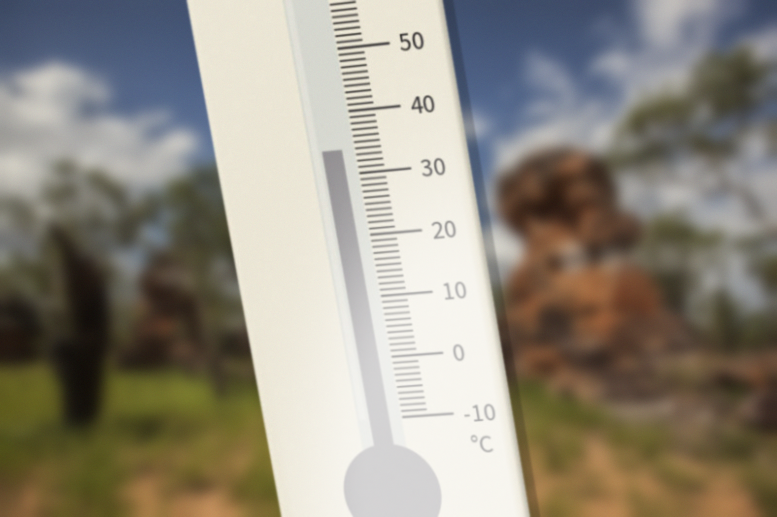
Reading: {"value": 34, "unit": "°C"}
